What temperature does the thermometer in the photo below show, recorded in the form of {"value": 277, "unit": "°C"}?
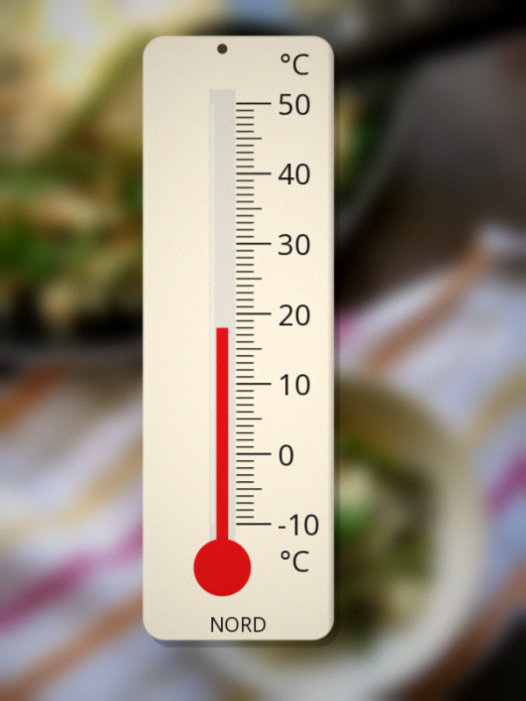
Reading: {"value": 18, "unit": "°C"}
